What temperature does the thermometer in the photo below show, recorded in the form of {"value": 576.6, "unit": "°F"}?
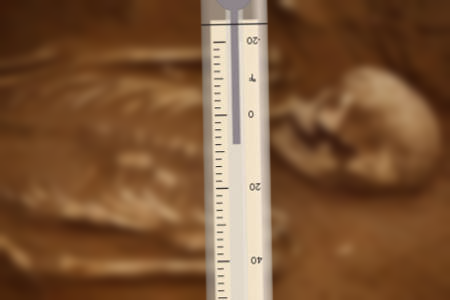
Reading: {"value": 8, "unit": "°F"}
